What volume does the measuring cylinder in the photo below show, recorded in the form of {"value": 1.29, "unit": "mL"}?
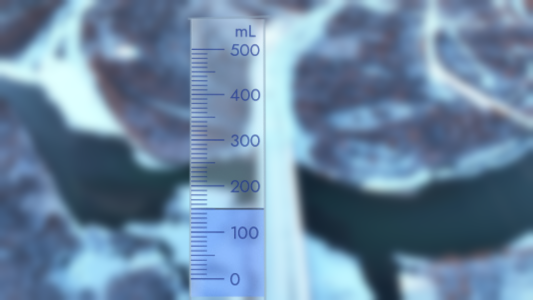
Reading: {"value": 150, "unit": "mL"}
